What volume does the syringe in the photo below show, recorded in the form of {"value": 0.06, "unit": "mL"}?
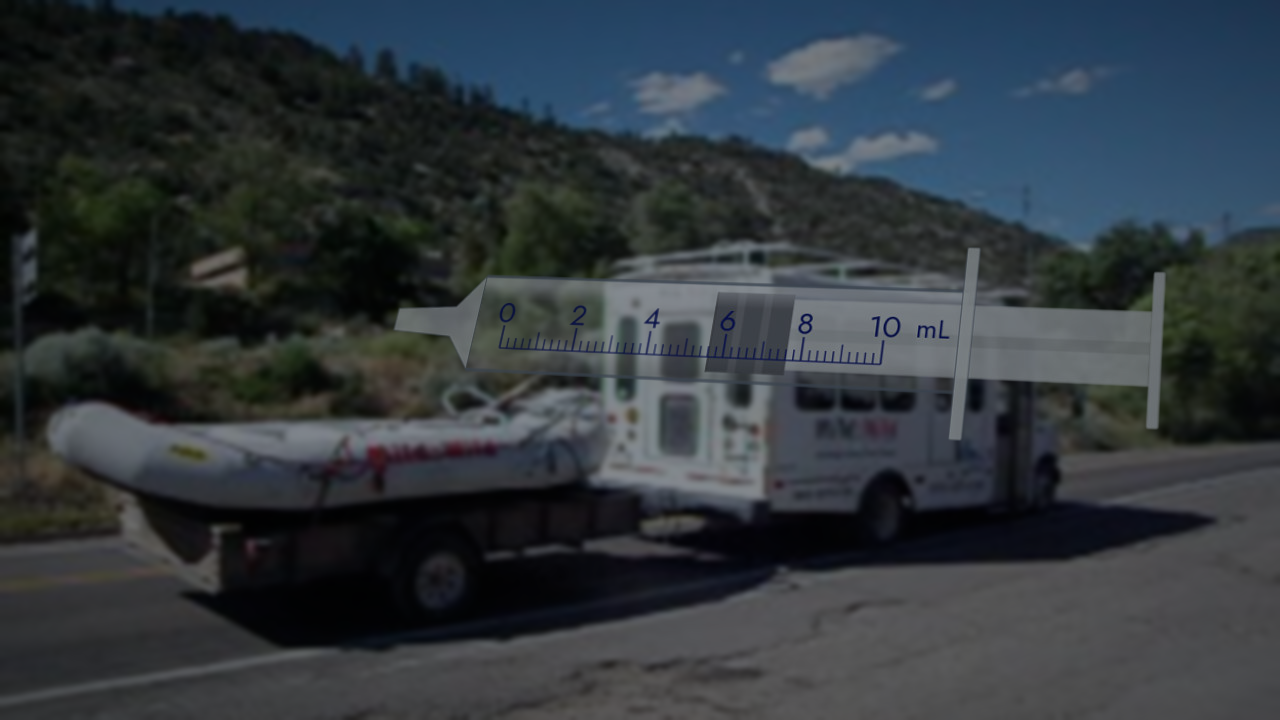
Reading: {"value": 5.6, "unit": "mL"}
